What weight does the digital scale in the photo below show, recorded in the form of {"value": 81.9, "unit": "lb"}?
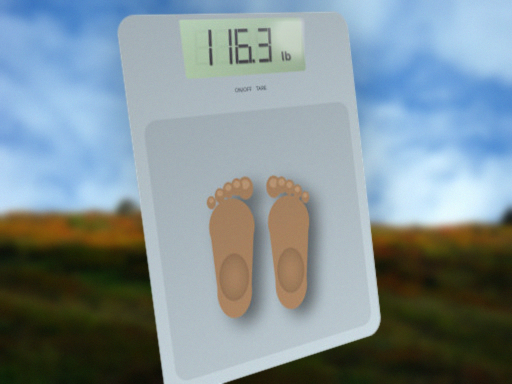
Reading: {"value": 116.3, "unit": "lb"}
